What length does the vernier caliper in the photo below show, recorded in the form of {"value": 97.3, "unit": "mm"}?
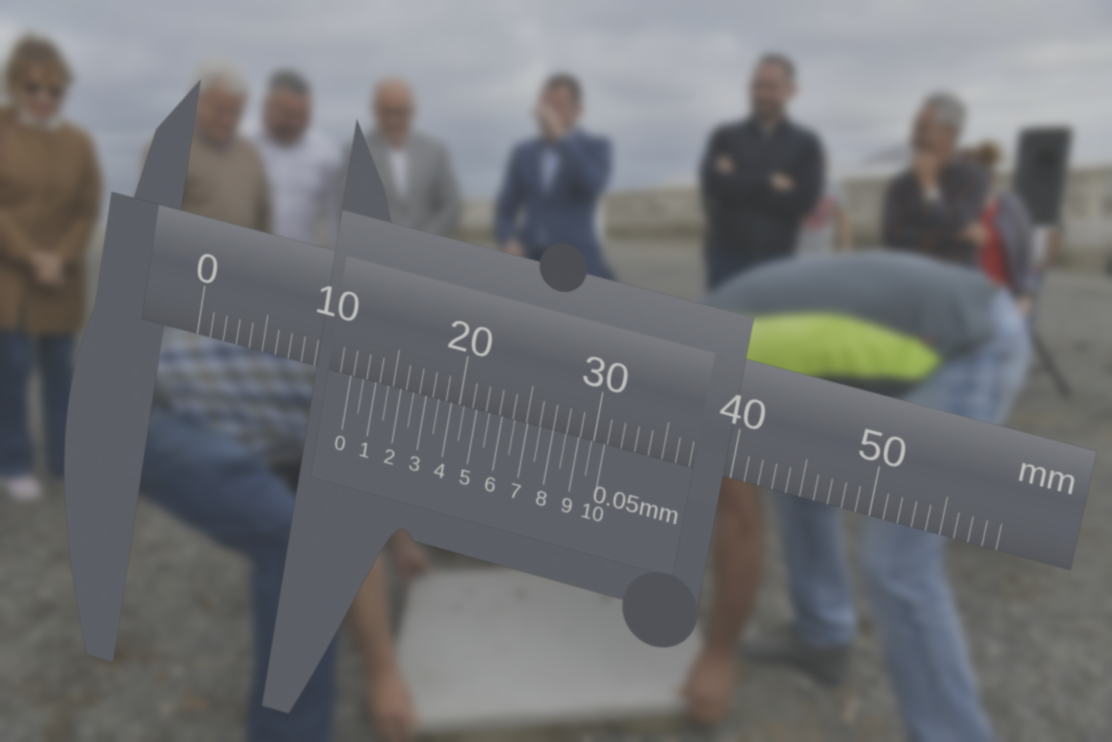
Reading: {"value": 11.8, "unit": "mm"}
